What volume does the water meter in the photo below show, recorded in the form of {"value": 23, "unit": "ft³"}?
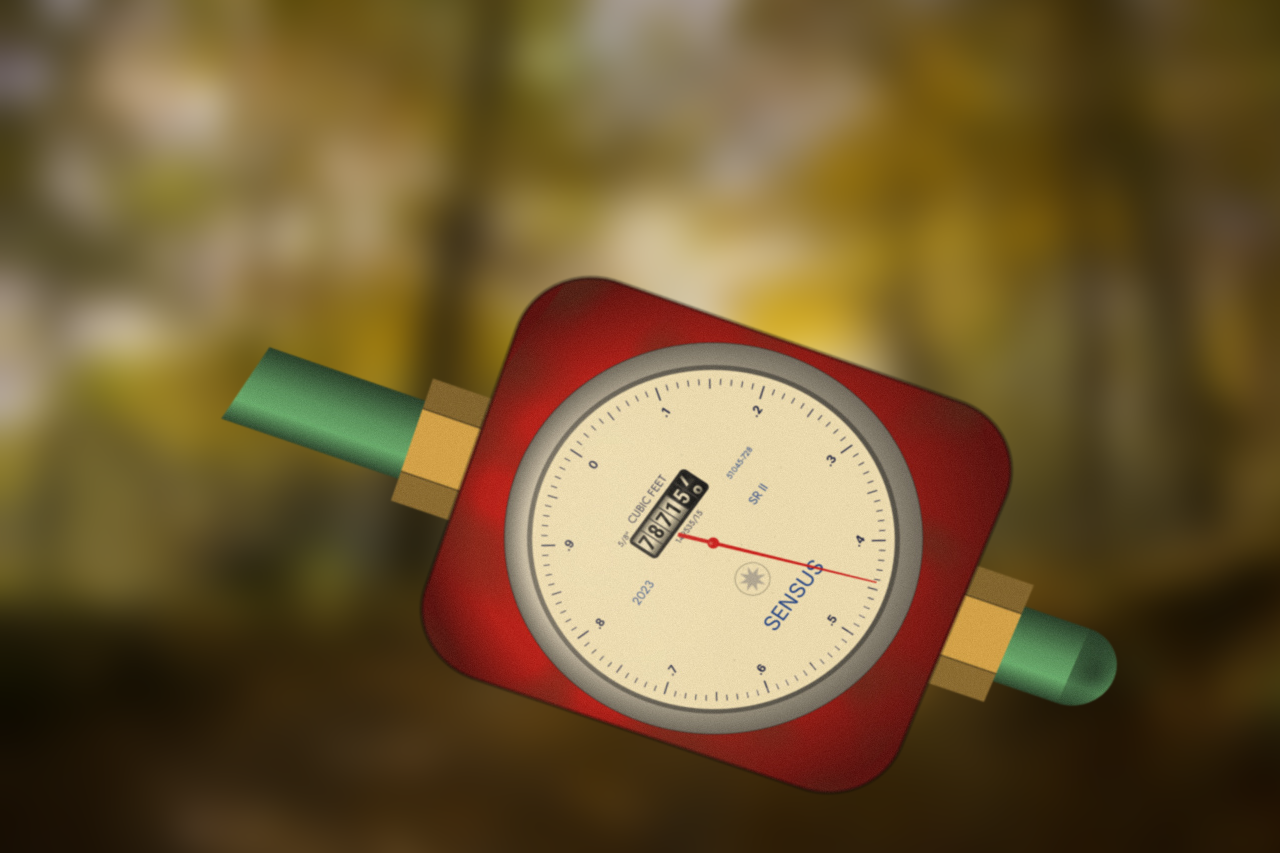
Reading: {"value": 787157.44, "unit": "ft³"}
